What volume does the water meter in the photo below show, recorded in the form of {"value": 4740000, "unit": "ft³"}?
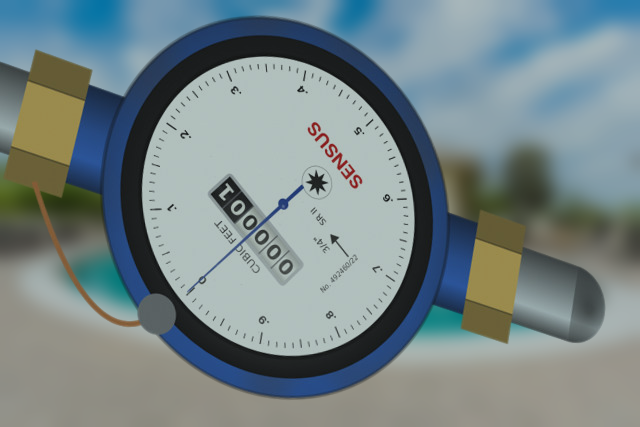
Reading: {"value": 1.00, "unit": "ft³"}
